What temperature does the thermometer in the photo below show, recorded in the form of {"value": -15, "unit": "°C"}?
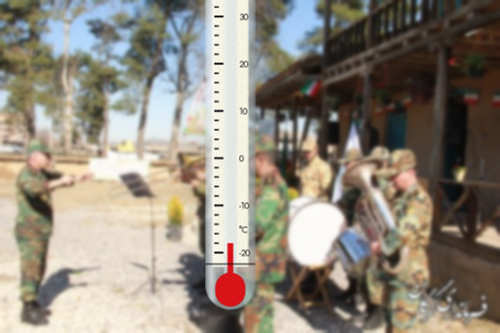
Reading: {"value": -18, "unit": "°C"}
